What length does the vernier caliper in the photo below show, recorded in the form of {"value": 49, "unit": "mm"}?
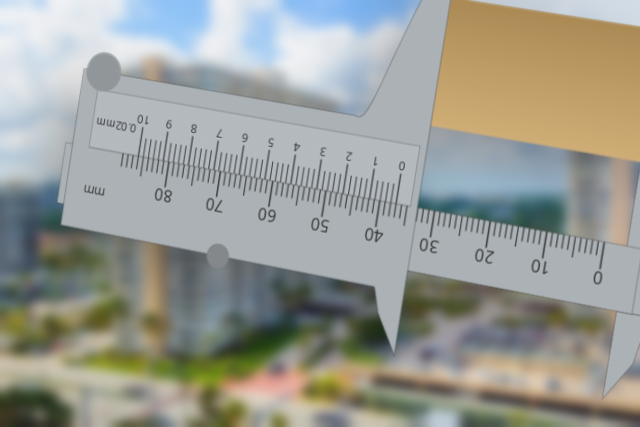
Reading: {"value": 37.0, "unit": "mm"}
